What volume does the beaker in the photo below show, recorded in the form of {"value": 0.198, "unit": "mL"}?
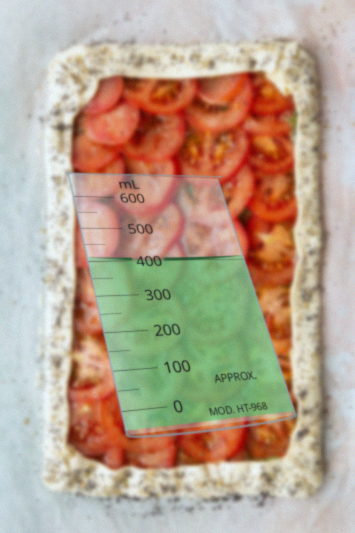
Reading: {"value": 400, "unit": "mL"}
